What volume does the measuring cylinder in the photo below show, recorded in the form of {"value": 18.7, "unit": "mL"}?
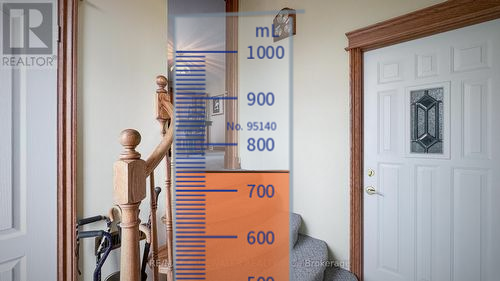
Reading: {"value": 740, "unit": "mL"}
